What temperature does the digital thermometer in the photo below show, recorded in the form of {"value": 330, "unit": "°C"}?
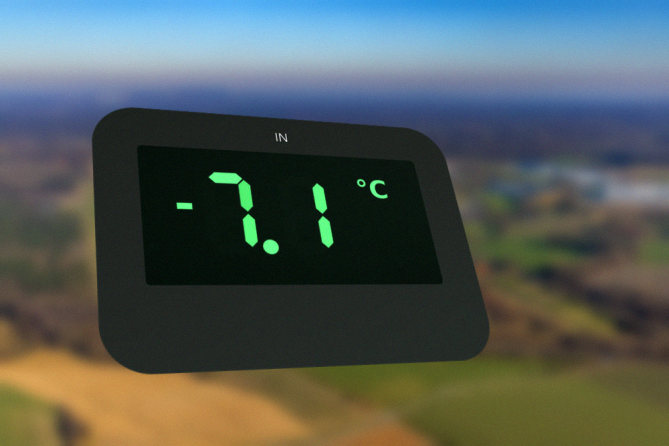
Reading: {"value": -7.1, "unit": "°C"}
